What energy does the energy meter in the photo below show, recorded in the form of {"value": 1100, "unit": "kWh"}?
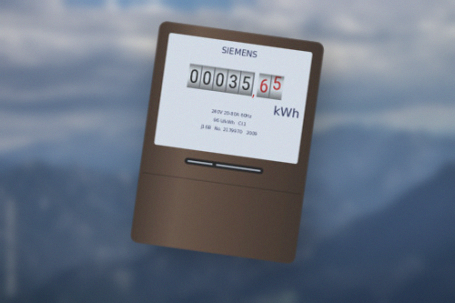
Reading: {"value": 35.65, "unit": "kWh"}
